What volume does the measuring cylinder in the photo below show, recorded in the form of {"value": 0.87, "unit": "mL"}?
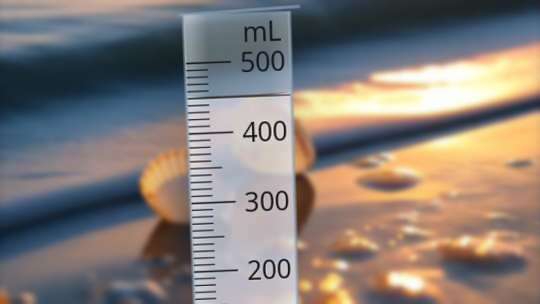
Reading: {"value": 450, "unit": "mL"}
